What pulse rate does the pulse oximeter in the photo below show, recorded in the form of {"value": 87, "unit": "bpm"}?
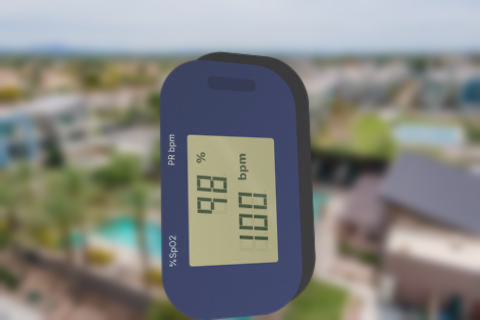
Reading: {"value": 100, "unit": "bpm"}
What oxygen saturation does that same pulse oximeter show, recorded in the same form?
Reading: {"value": 98, "unit": "%"}
